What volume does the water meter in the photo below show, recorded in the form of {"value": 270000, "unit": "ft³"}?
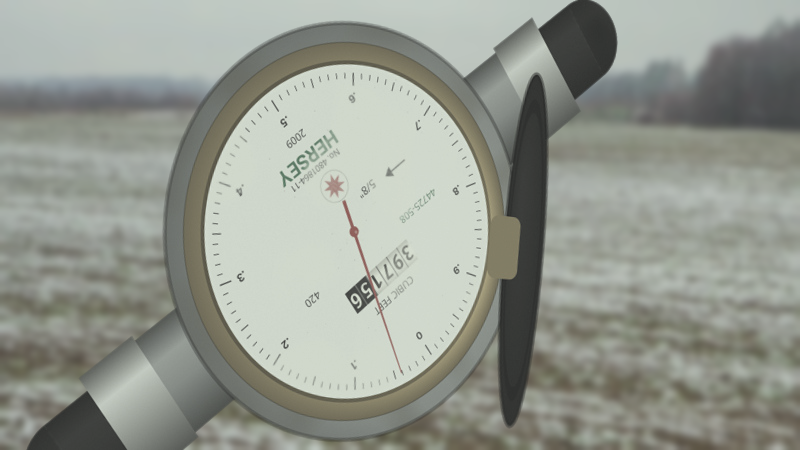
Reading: {"value": 397156.04, "unit": "ft³"}
